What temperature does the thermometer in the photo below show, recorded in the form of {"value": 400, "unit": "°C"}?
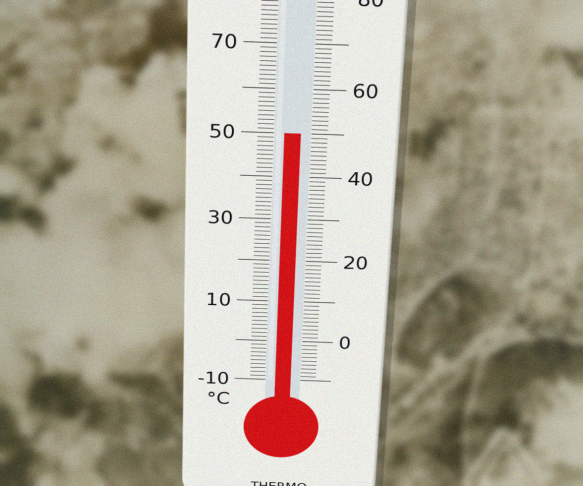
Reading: {"value": 50, "unit": "°C"}
